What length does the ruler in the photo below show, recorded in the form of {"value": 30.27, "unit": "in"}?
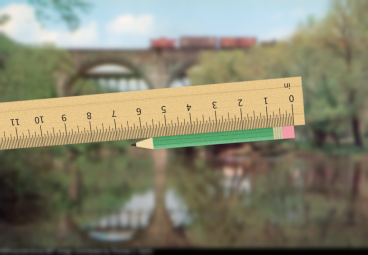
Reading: {"value": 6.5, "unit": "in"}
